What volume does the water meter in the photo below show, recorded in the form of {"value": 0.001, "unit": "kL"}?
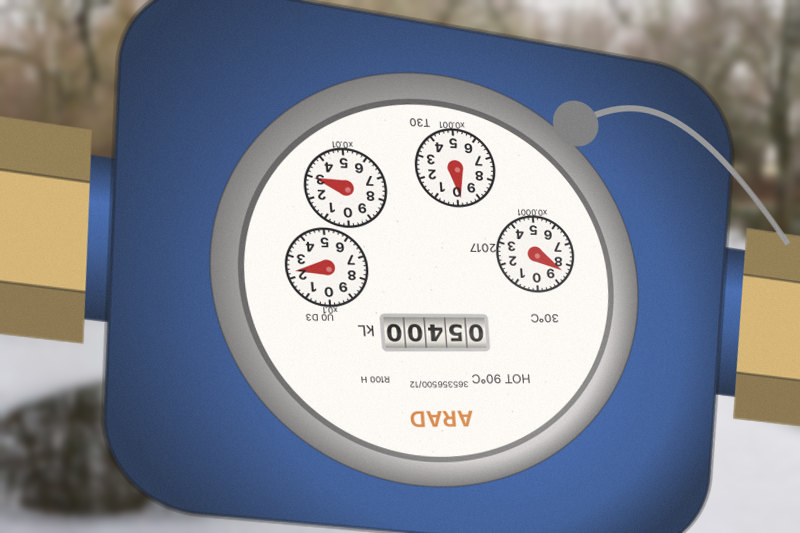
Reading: {"value": 5400.2298, "unit": "kL"}
